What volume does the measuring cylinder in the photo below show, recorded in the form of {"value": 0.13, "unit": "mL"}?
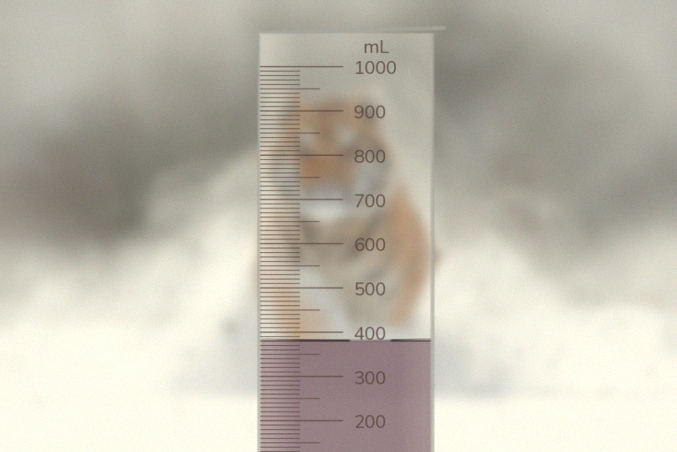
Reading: {"value": 380, "unit": "mL"}
